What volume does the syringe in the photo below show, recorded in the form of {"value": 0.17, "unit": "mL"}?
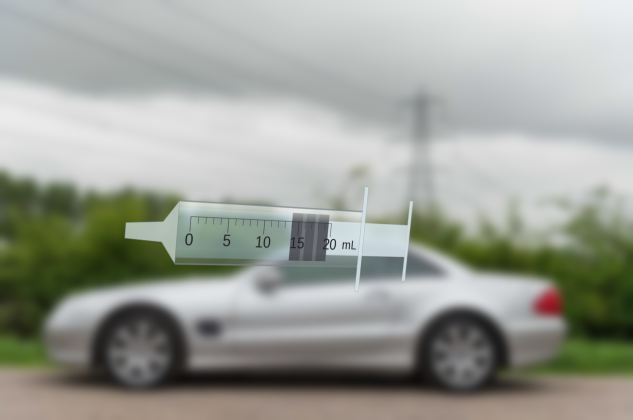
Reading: {"value": 14, "unit": "mL"}
